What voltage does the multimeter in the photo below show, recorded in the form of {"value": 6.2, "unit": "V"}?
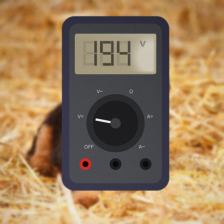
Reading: {"value": 194, "unit": "V"}
